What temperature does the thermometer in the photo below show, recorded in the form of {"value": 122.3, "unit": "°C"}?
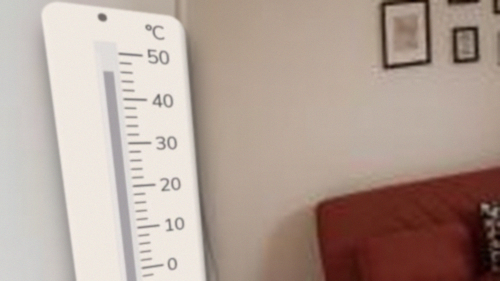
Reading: {"value": 46, "unit": "°C"}
